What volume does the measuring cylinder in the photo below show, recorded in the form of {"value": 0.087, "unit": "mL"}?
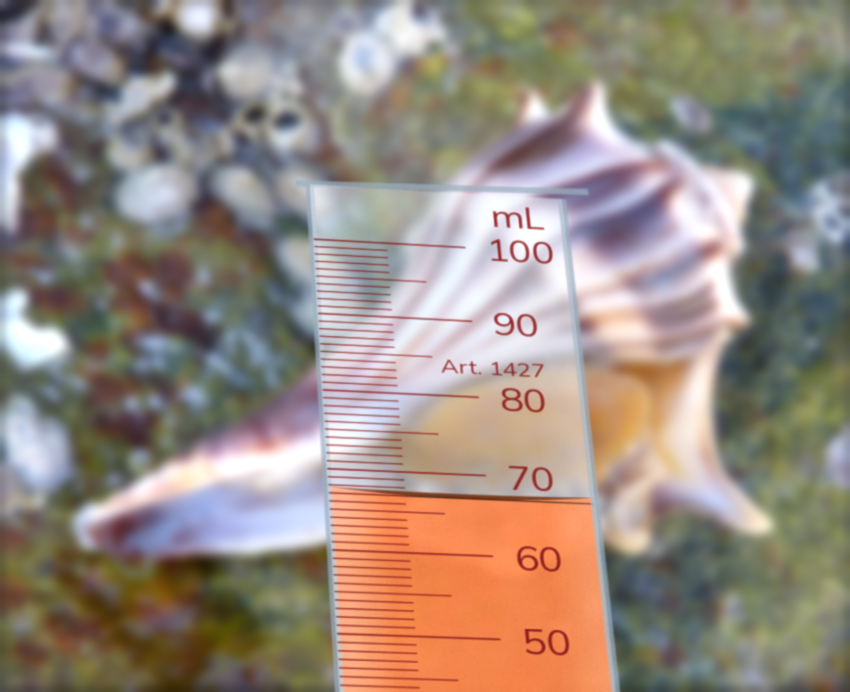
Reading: {"value": 67, "unit": "mL"}
